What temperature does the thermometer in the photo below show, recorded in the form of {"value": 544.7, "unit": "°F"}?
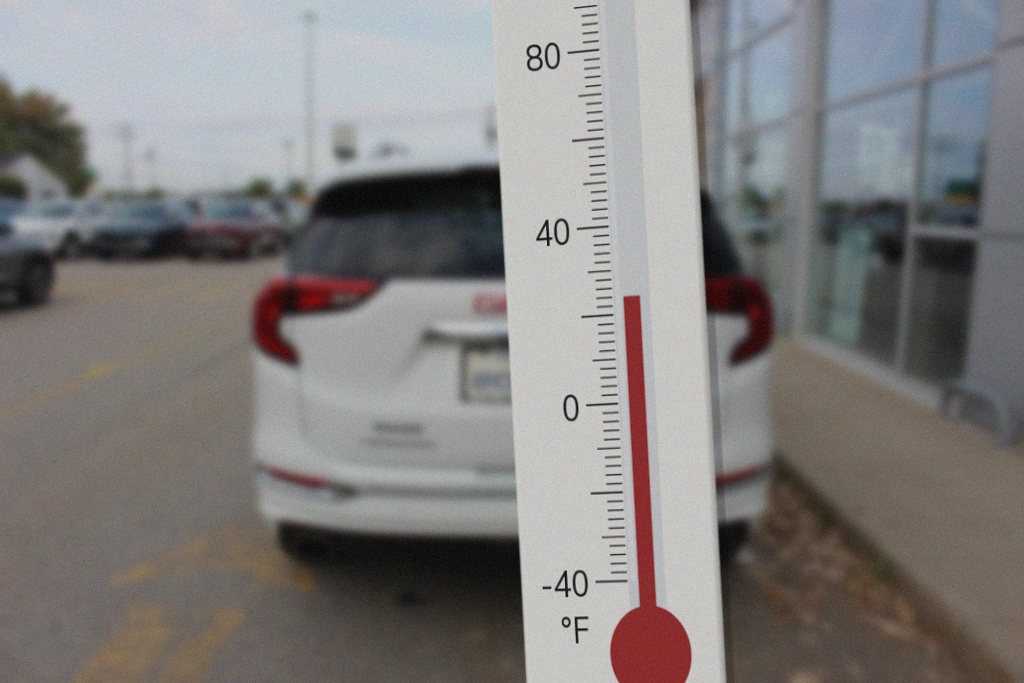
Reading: {"value": 24, "unit": "°F"}
